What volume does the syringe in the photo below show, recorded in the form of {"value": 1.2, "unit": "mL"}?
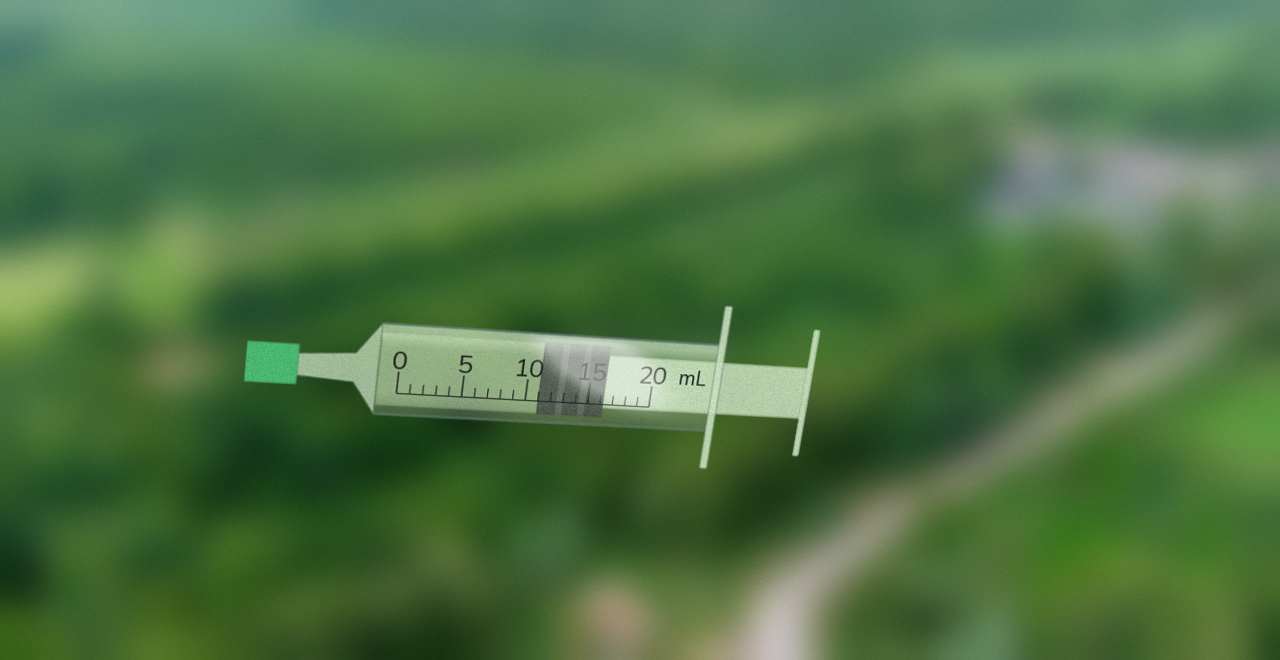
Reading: {"value": 11, "unit": "mL"}
